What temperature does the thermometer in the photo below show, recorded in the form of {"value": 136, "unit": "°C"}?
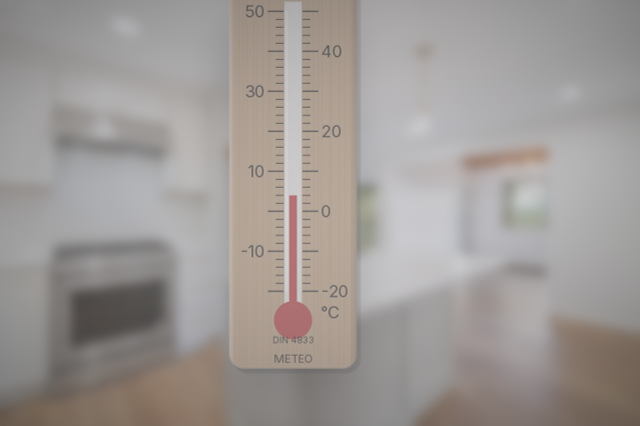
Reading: {"value": 4, "unit": "°C"}
